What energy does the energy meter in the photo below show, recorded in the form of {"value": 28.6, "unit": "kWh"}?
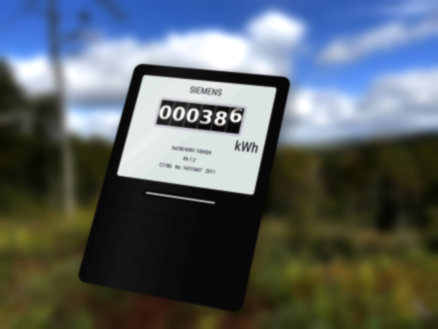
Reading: {"value": 386, "unit": "kWh"}
